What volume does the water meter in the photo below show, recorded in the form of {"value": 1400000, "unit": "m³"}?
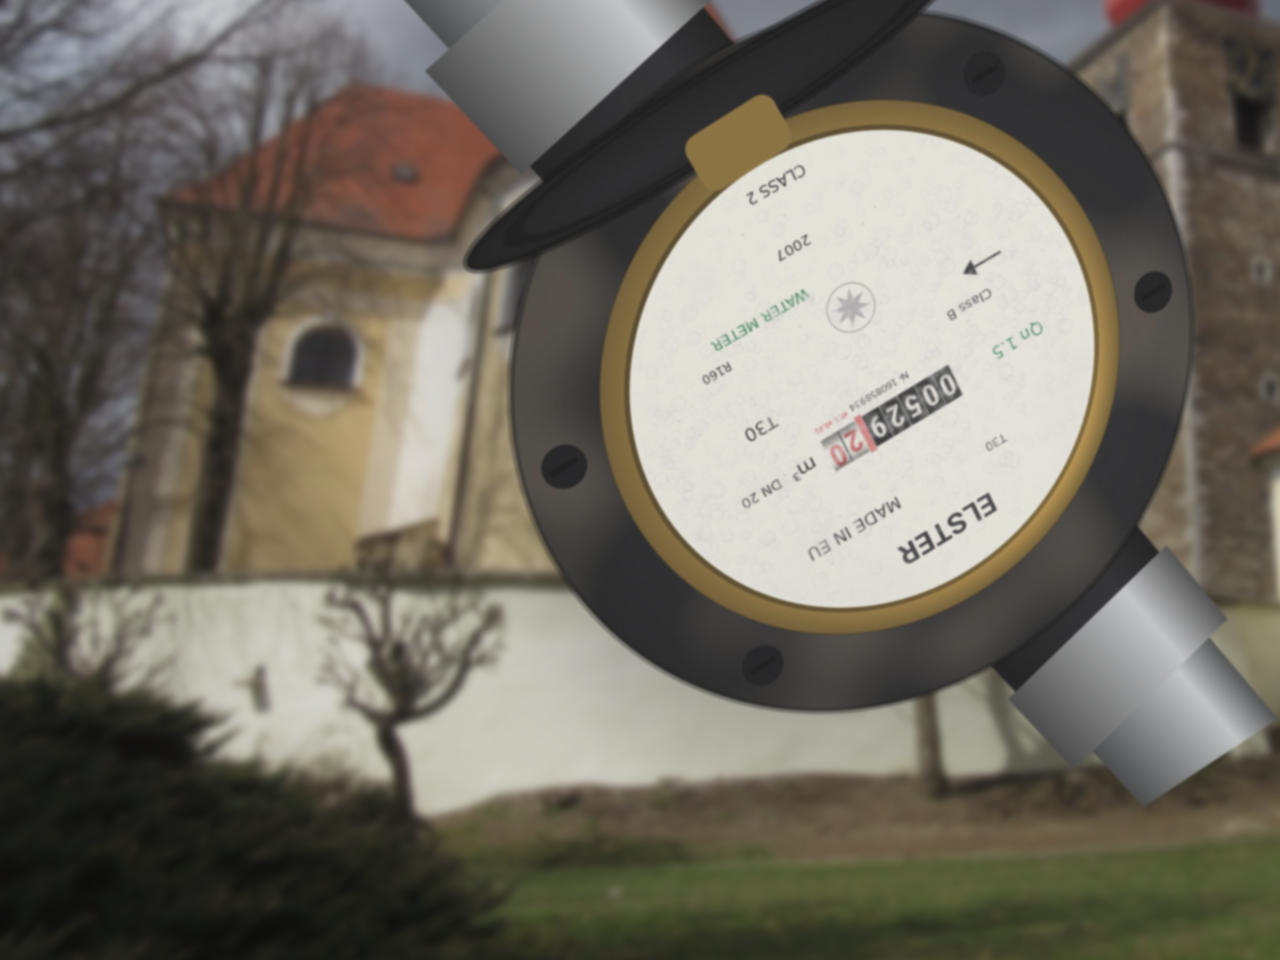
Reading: {"value": 529.20, "unit": "m³"}
